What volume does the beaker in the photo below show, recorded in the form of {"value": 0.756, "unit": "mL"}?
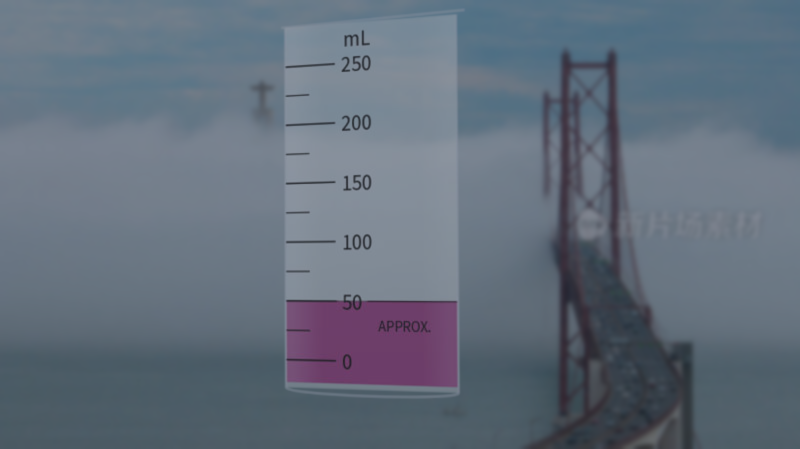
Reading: {"value": 50, "unit": "mL"}
